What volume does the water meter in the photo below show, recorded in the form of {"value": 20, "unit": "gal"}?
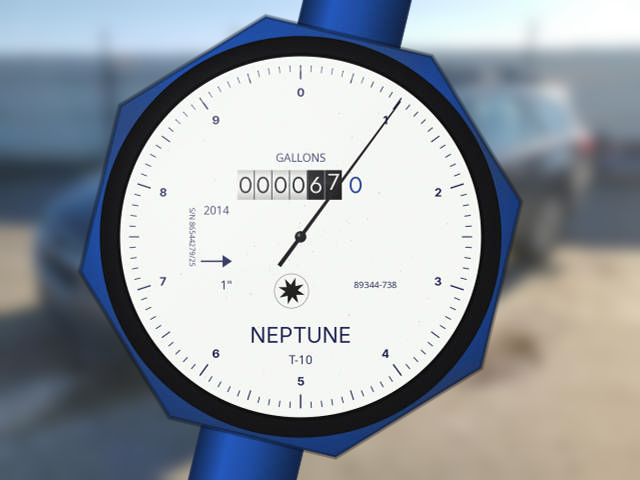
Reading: {"value": 671.0, "unit": "gal"}
